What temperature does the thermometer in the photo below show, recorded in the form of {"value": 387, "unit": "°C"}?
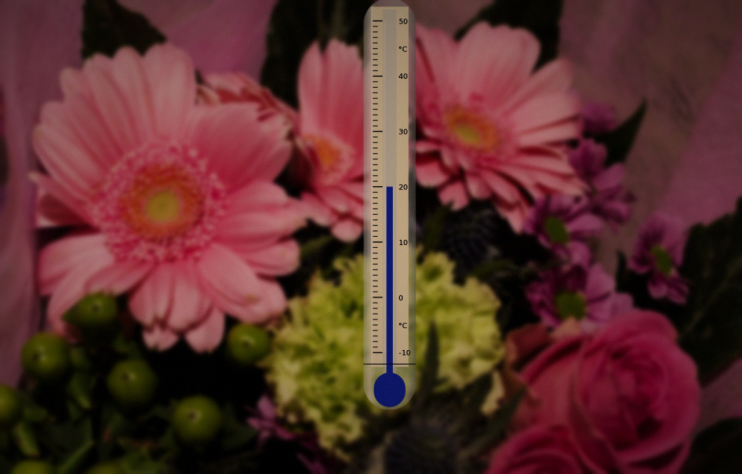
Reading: {"value": 20, "unit": "°C"}
